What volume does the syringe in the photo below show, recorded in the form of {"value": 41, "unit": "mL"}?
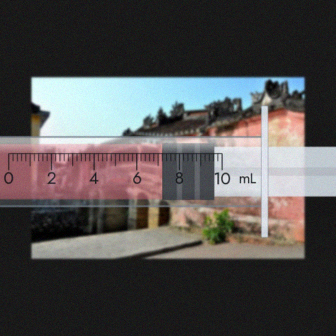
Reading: {"value": 7.2, "unit": "mL"}
